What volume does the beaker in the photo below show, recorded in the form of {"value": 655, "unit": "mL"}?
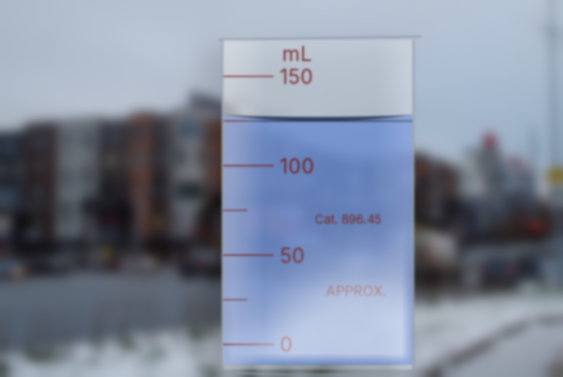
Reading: {"value": 125, "unit": "mL"}
